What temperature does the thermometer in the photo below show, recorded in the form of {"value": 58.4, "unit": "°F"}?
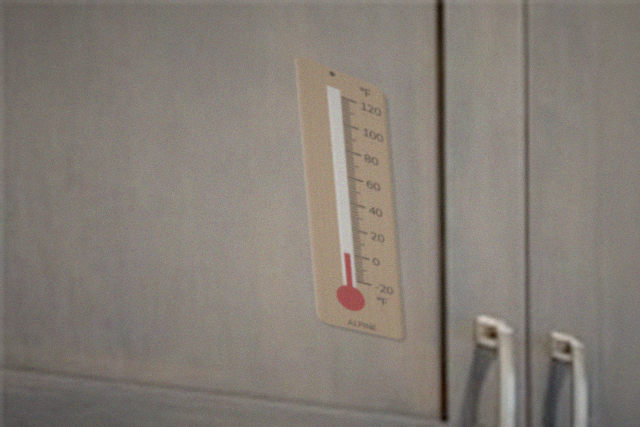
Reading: {"value": 0, "unit": "°F"}
